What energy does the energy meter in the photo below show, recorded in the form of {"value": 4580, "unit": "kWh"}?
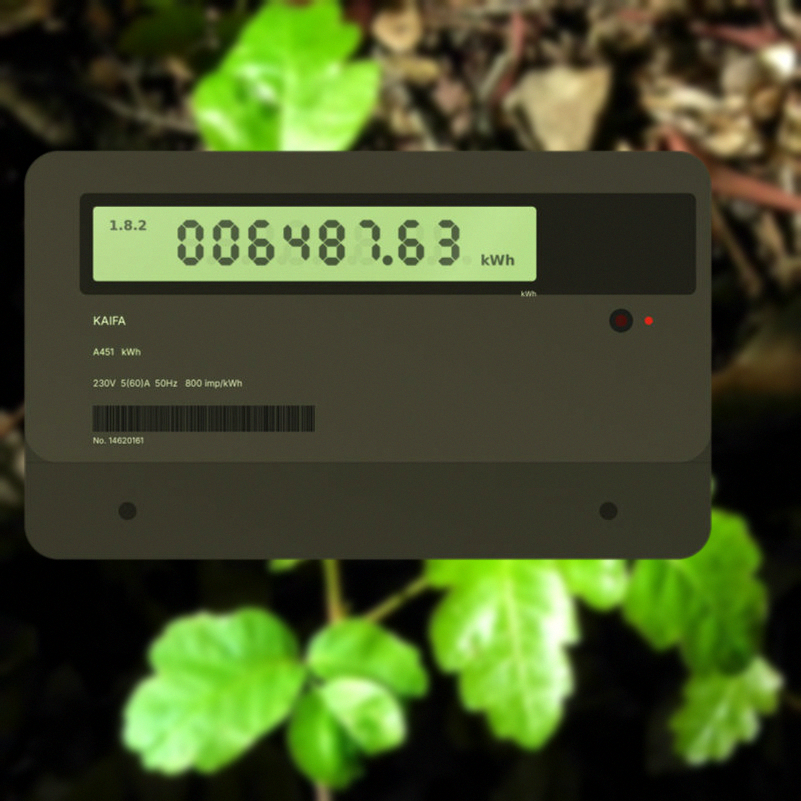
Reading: {"value": 6487.63, "unit": "kWh"}
